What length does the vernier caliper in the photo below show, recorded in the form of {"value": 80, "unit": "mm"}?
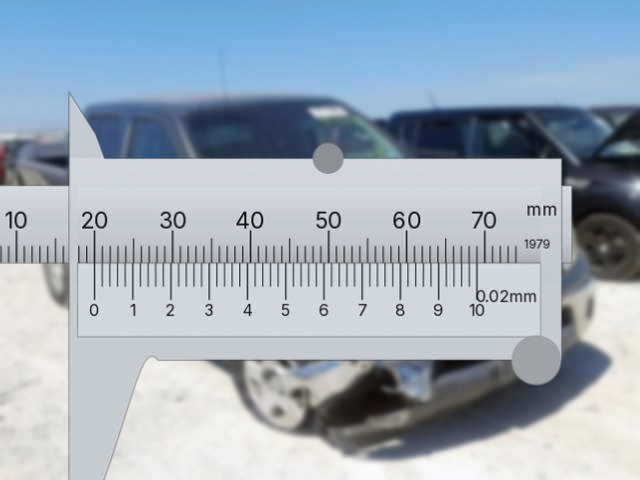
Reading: {"value": 20.0, "unit": "mm"}
